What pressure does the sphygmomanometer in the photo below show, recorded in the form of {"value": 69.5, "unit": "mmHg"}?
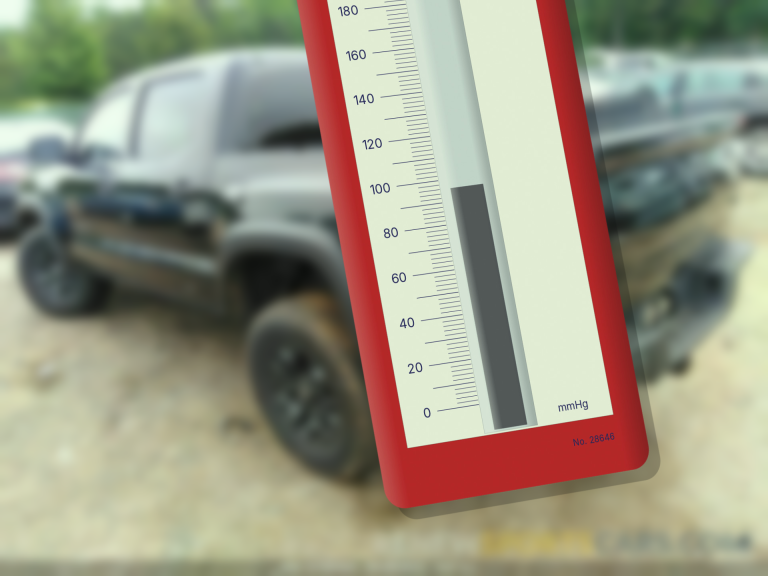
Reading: {"value": 96, "unit": "mmHg"}
